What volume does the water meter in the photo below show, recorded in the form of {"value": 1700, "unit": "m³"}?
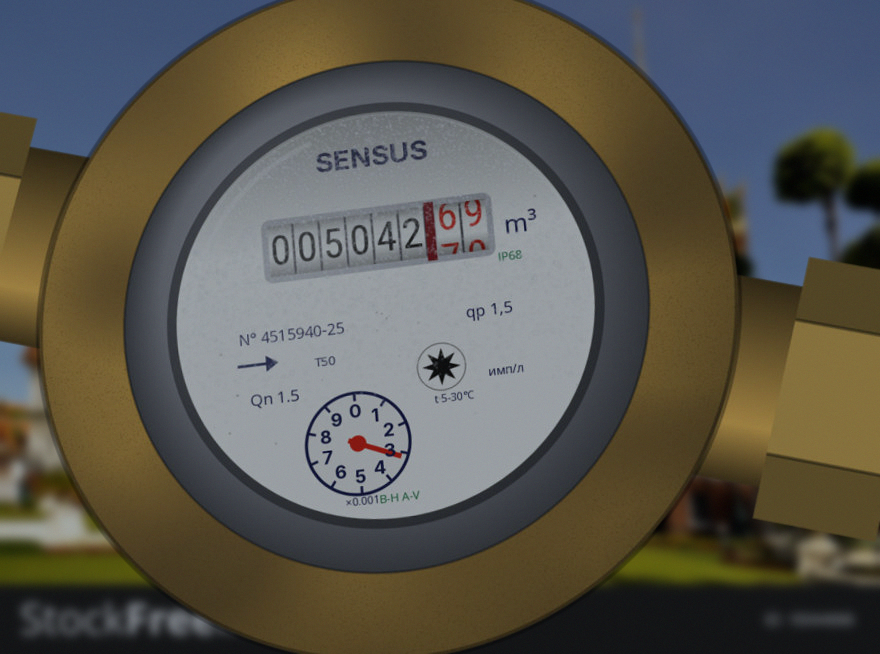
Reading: {"value": 5042.693, "unit": "m³"}
